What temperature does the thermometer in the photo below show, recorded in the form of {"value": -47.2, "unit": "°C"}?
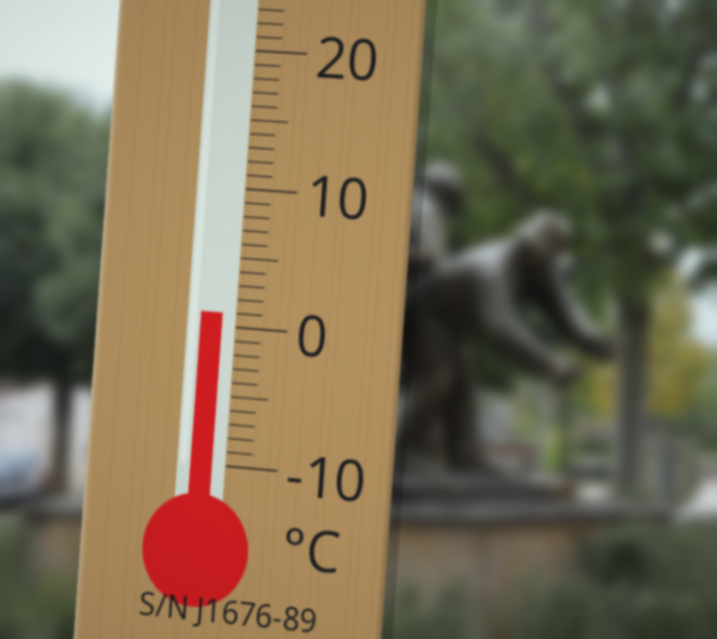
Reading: {"value": 1, "unit": "°C"}
